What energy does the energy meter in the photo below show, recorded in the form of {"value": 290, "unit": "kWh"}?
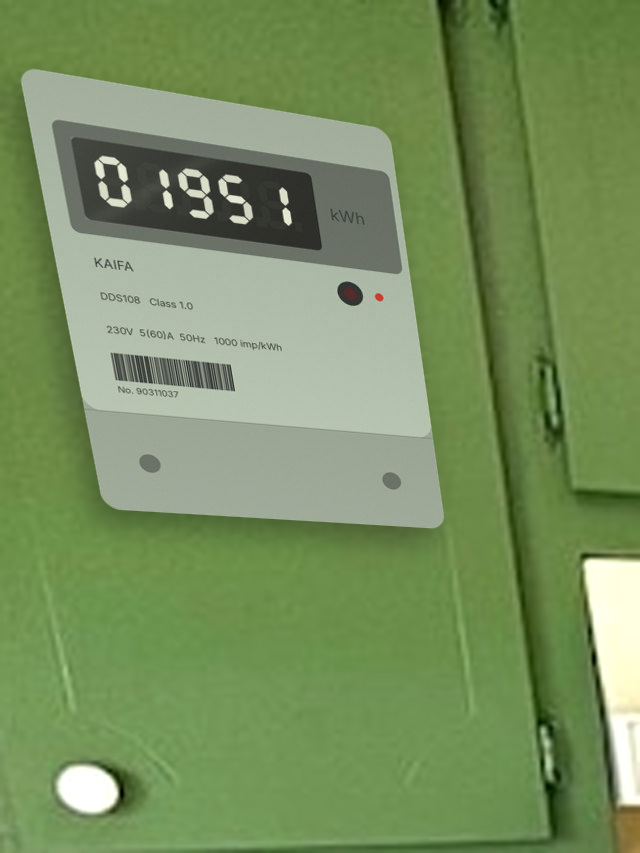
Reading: {"value": 1951, "unit": "kWh"}
